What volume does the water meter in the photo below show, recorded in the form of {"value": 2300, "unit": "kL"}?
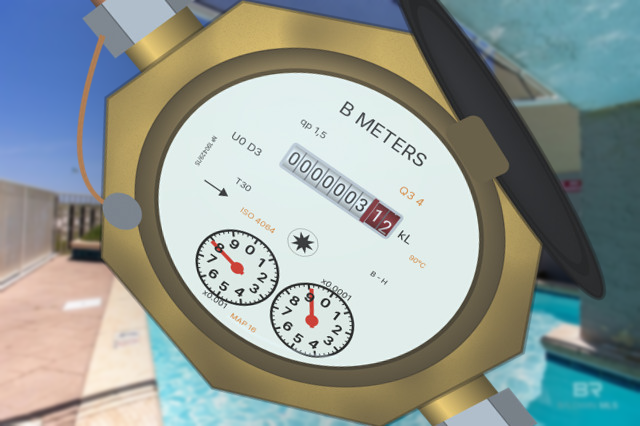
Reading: {"value": 3.1179, "unit": "kL"}
